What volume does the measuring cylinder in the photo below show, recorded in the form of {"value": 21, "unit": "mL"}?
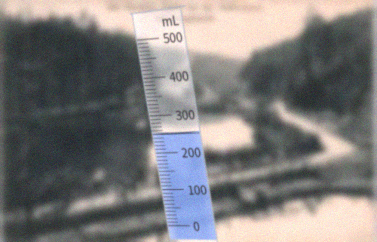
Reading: {"value": 250, "unit": "mL"}
